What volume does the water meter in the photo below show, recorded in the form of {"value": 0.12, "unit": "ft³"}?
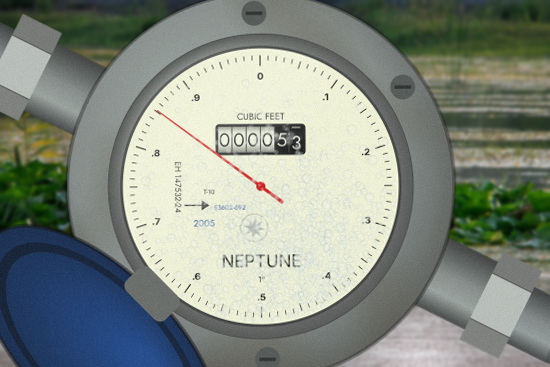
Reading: {"value": 52.85, "unit": "ft³"}
